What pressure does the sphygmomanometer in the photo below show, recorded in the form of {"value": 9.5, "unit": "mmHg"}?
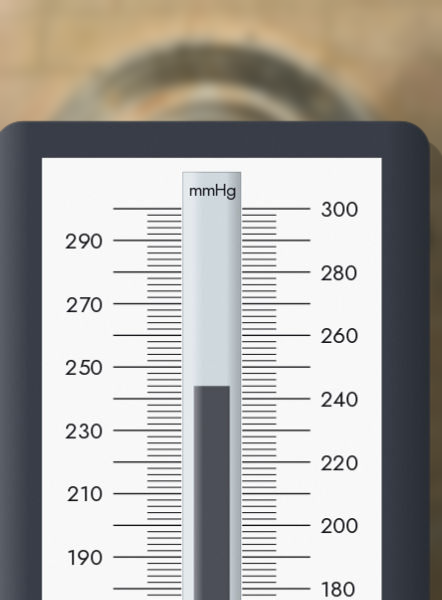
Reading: {"value": 244, "unit": "mmHg"}
